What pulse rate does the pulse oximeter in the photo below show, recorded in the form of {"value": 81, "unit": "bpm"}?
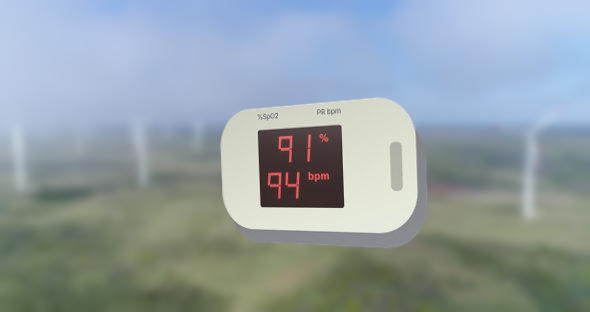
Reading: {"value": 94, "unit": "bpm"}
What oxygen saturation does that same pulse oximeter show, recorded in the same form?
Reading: {"value": 91, "unit": "%"}
